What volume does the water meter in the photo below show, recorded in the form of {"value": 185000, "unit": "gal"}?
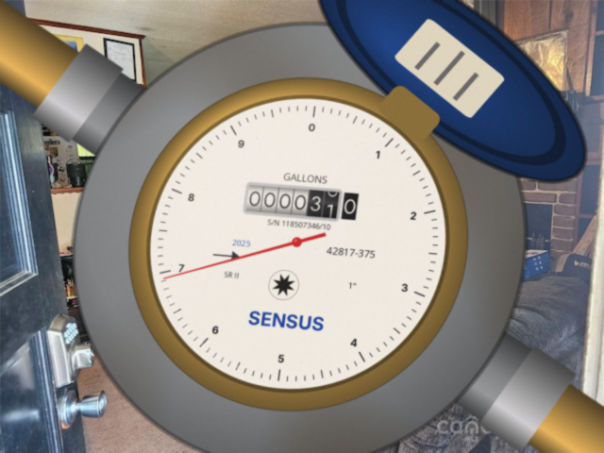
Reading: {"value": 306.9, "unit": "gal"}
